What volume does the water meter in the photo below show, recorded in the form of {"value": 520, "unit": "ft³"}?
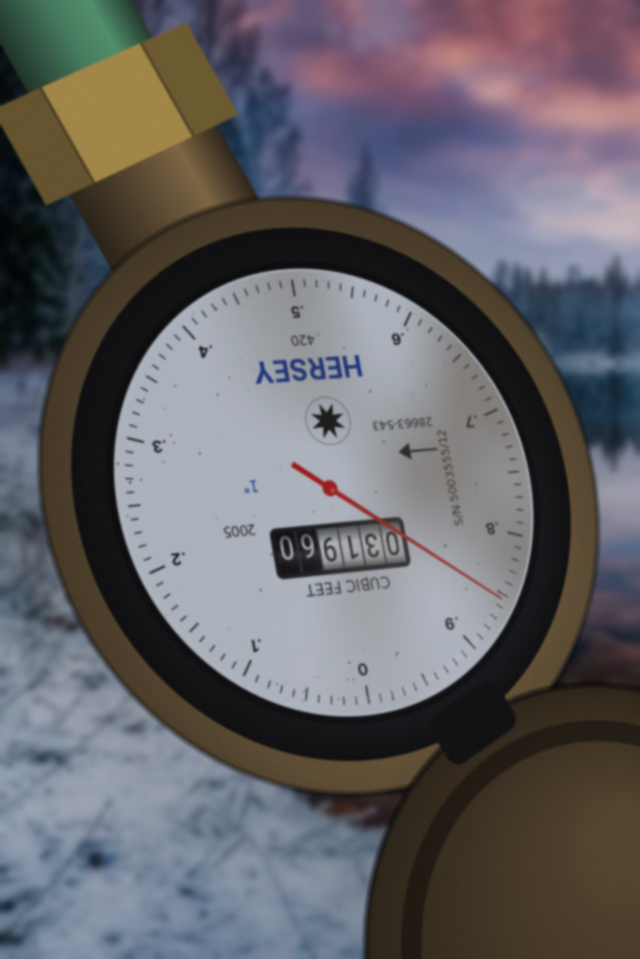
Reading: {"value": 31959.85, "unit": "ft³"}
